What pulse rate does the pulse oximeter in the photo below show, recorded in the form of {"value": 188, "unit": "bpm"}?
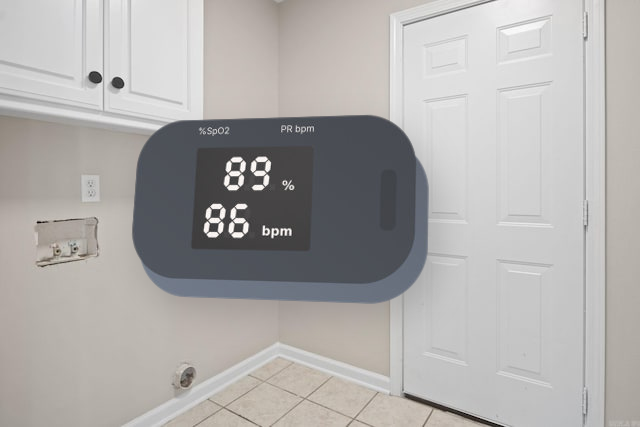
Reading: {"value": 86, "unit": "bpm"}
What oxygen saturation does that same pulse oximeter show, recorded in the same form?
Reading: {"value": 89, "unit": "%"}
